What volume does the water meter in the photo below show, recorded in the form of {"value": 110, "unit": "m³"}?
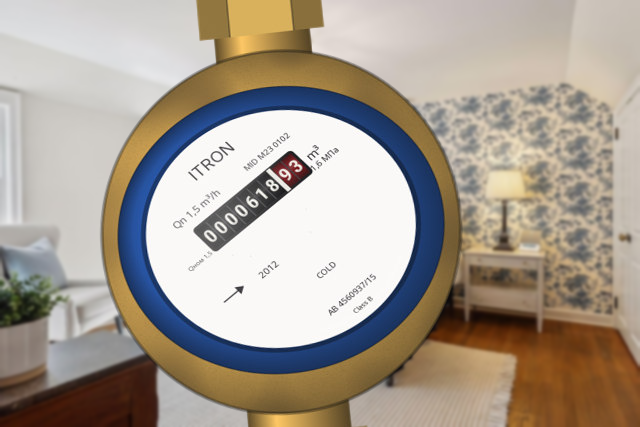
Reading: {"value": 618.93, "unit": "m³"}
